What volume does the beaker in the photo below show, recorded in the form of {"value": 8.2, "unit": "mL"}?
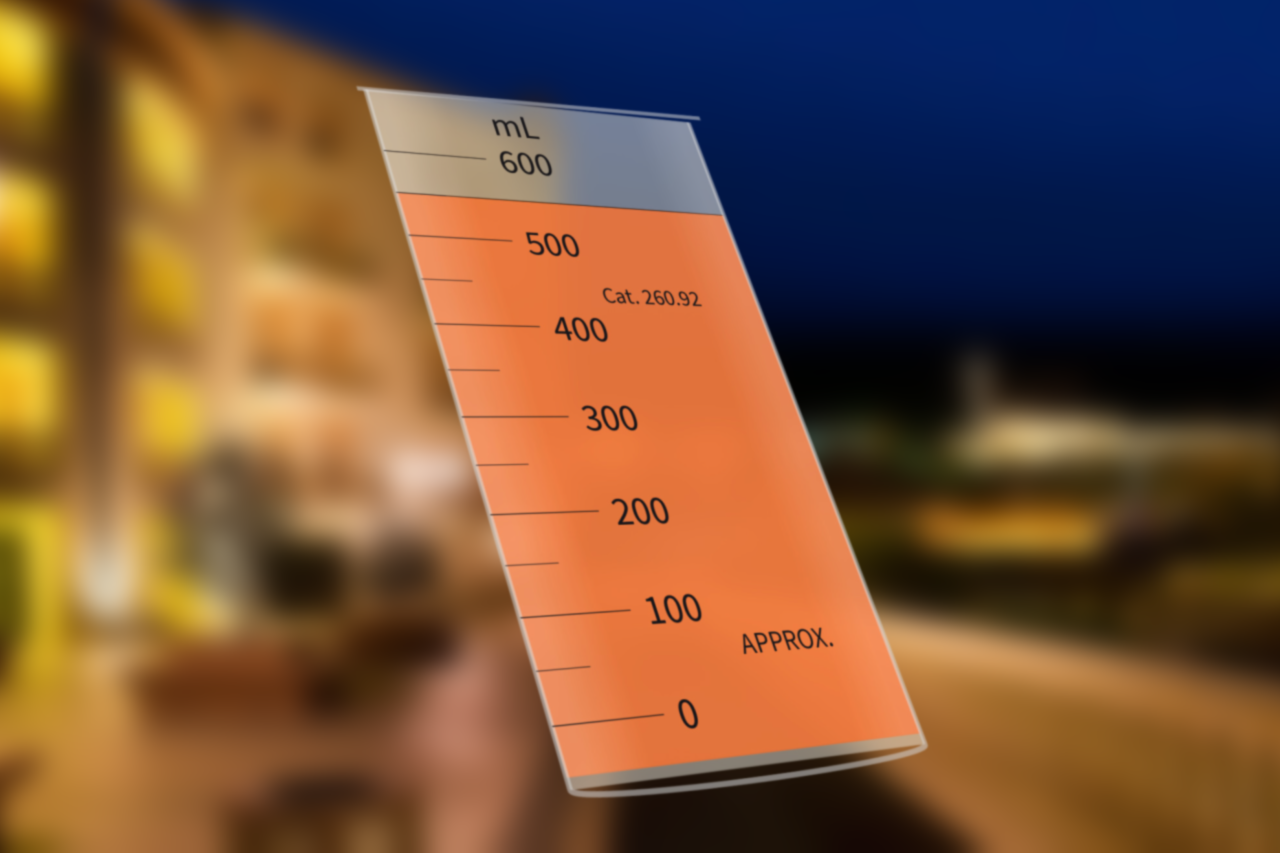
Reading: {"value": 550, "unit": "mL"}
